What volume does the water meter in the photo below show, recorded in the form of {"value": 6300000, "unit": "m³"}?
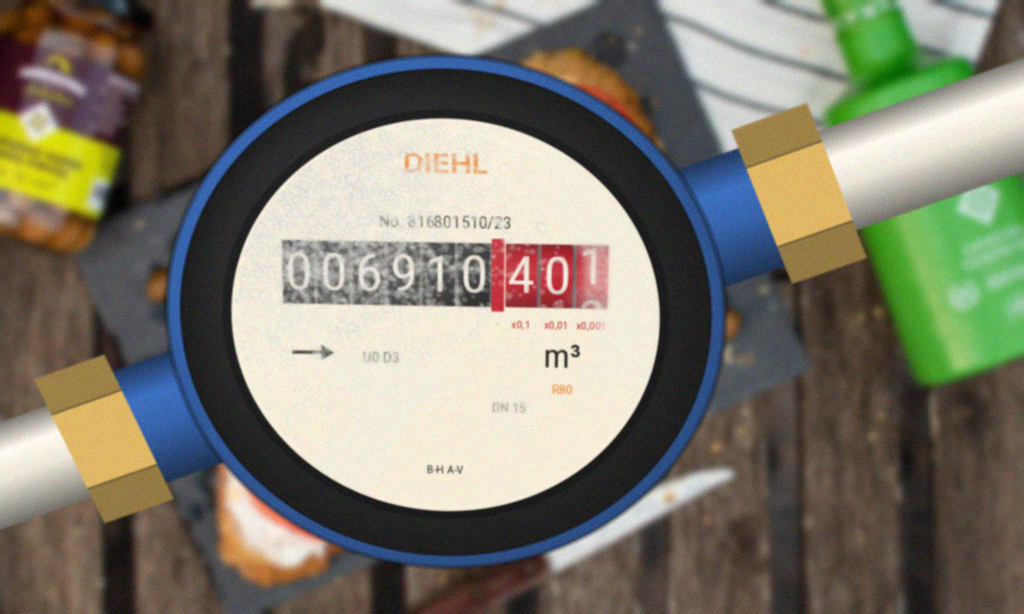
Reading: {"value": 6910.401, "unit": "m³"}
